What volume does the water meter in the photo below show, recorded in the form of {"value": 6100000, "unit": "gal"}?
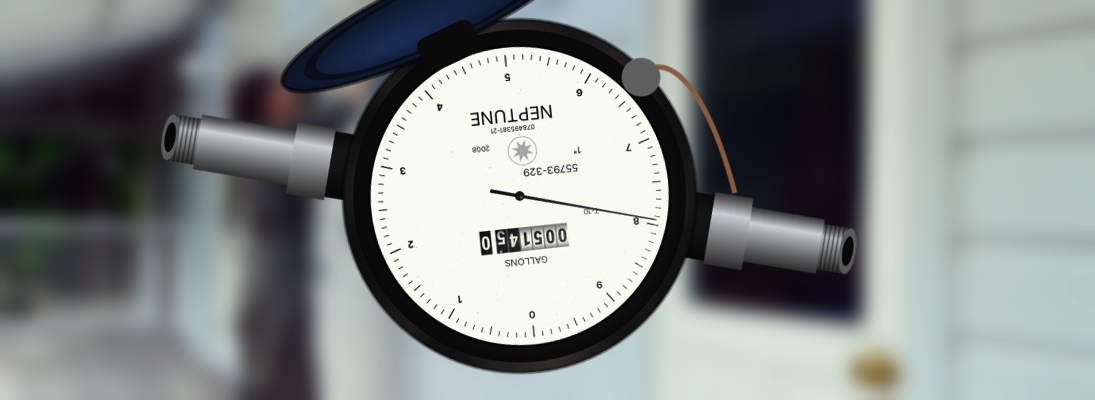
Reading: {"value": 51447.9, "unit": "gal"}
